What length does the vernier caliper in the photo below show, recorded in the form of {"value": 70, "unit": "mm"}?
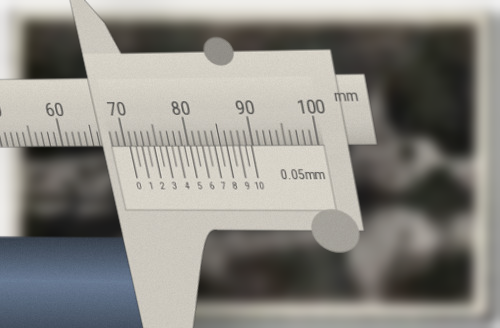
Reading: {"value": 70.8, "unit": "mm"}
